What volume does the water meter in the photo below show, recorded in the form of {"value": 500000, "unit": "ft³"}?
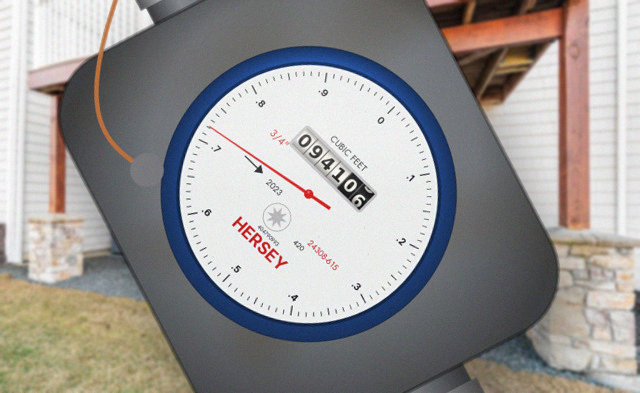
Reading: {"value": 94105.72, "unit": "ft³"}
